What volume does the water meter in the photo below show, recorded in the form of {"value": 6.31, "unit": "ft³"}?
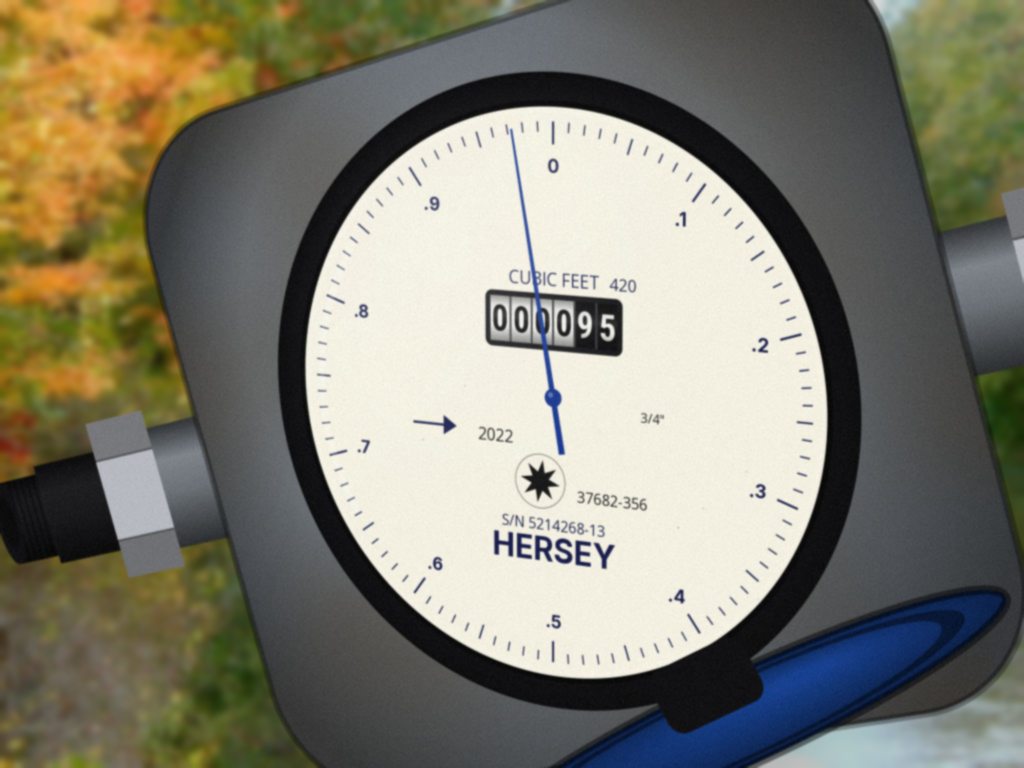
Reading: {"value": 94.97, "unit": "ft³"}
